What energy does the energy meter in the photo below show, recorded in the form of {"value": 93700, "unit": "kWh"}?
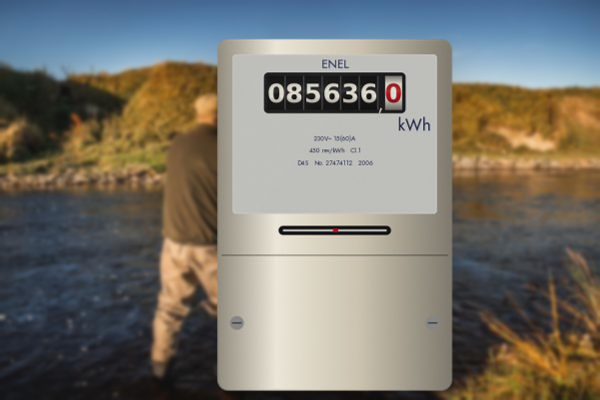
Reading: {"value": 85636.0, "unit": "kWh"}
